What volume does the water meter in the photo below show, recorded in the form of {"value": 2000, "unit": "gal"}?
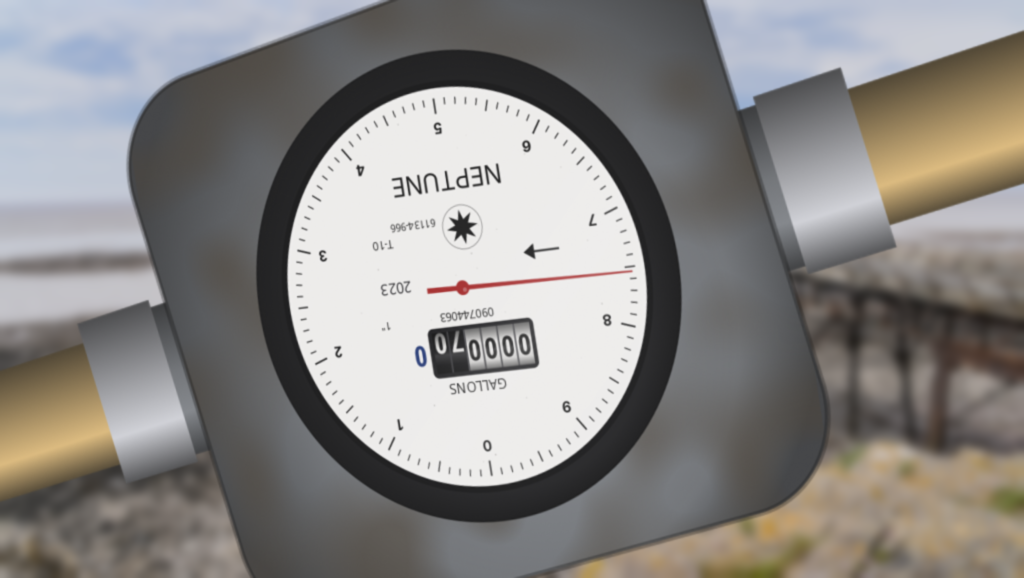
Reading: {"value": 697.5, "unit": "gal"}
